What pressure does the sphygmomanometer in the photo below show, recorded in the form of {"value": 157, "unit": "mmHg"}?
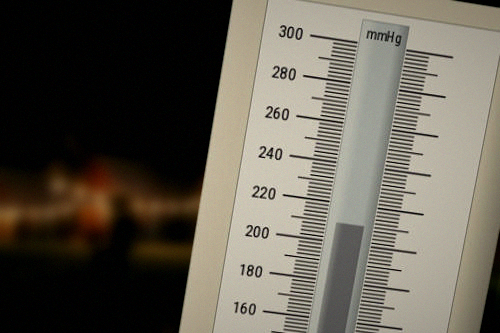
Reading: {"value": 210, "unit": "mmHg"}
